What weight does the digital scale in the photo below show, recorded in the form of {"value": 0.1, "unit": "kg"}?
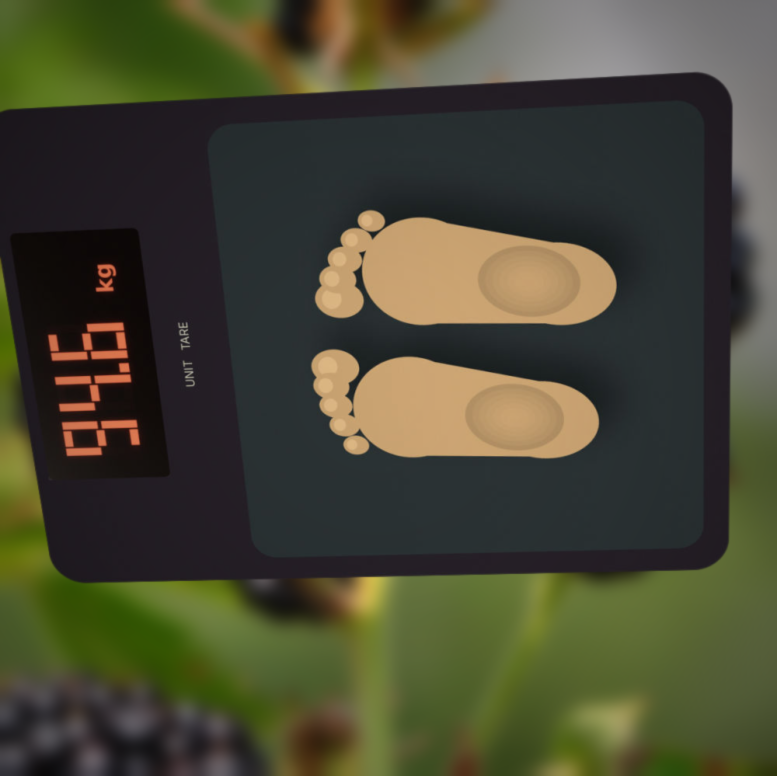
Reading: {"value": 94.6, "unit": "kg"}
